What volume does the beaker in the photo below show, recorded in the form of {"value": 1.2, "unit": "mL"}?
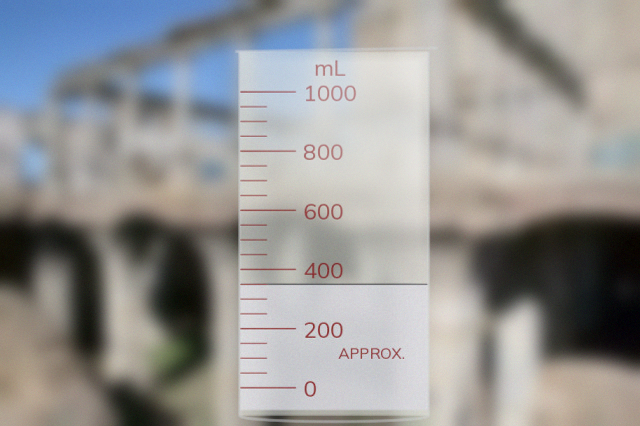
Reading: {"value": 350, "unit": "mL"}
